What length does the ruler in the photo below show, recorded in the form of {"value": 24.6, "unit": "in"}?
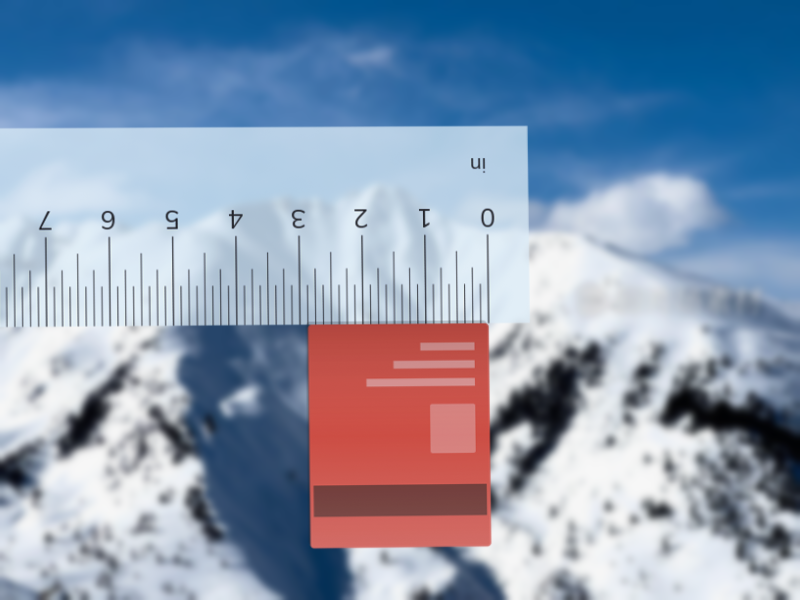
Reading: {"value": 2.875, "unit": "in"}
